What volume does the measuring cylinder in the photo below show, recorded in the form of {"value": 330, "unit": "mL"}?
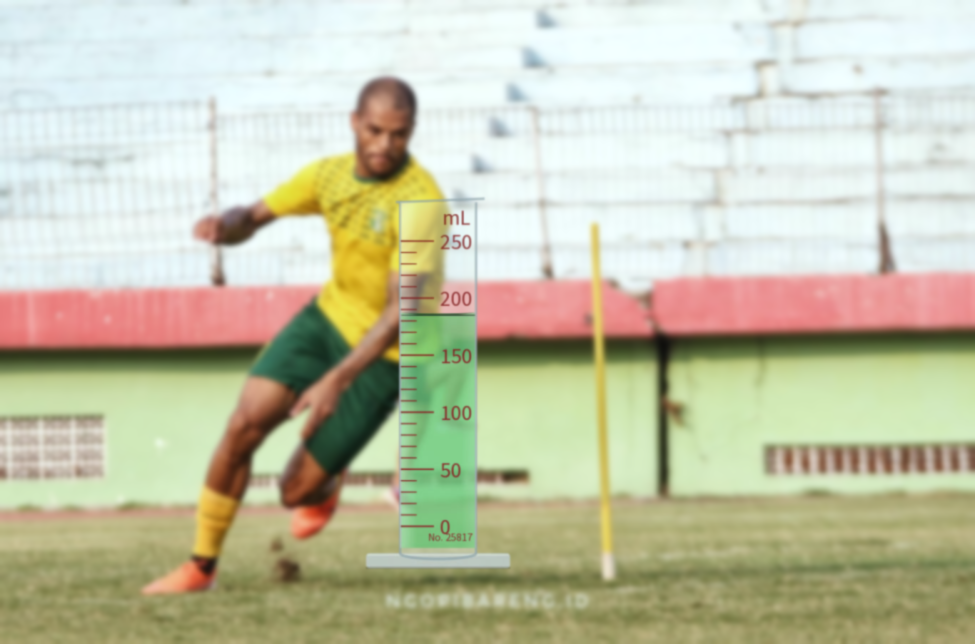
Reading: {"value": 185, "unit": "mL"}
